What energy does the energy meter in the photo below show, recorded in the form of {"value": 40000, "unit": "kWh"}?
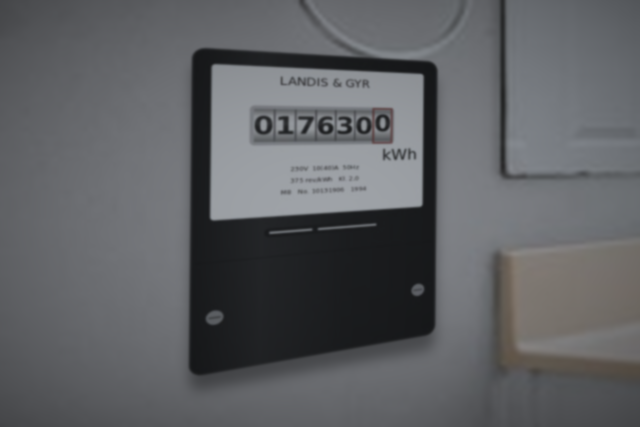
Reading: {"value": 17630.0, "unit": "kWh"}
